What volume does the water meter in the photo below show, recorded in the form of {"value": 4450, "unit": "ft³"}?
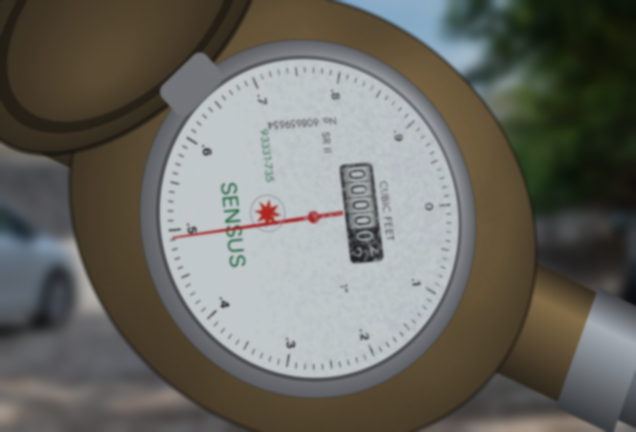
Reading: {"value": 2.49, "unit": "ft³"}
